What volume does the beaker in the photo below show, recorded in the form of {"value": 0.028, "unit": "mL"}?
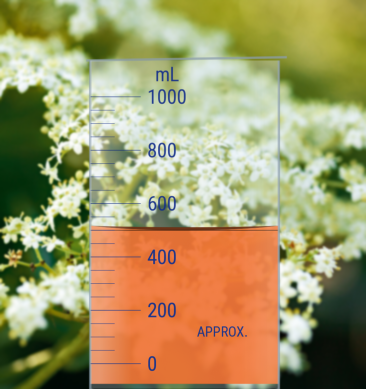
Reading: {"value": 500, "unit": "mL"}
